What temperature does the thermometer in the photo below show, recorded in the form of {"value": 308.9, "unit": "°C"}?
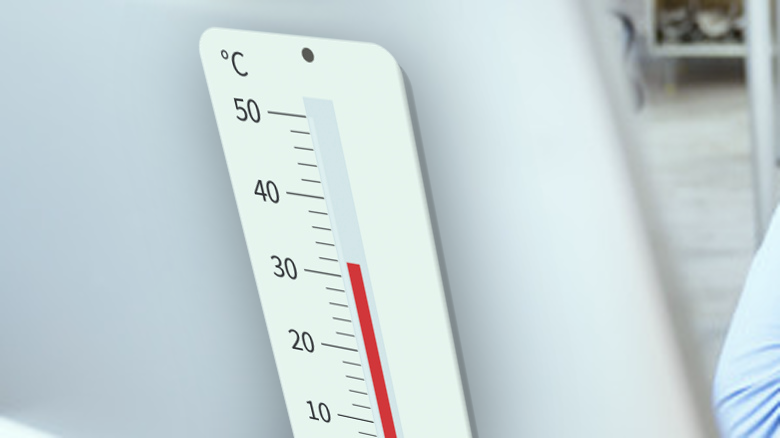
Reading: {"value": 32, "unit": "°C"}
